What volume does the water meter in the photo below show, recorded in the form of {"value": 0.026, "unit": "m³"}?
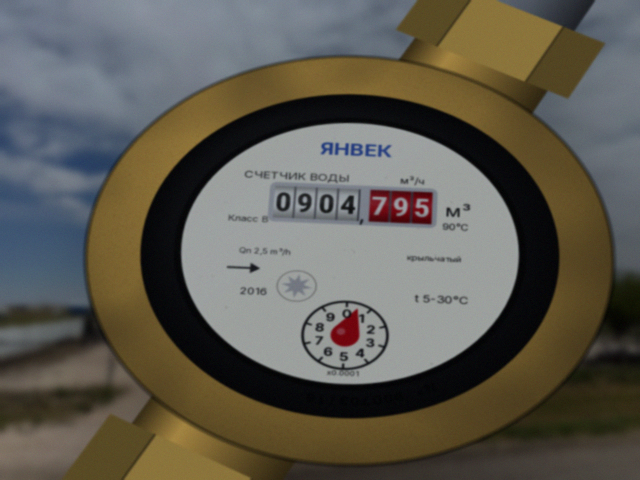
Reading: {"value": 904.7950, "unit": "m³"}
